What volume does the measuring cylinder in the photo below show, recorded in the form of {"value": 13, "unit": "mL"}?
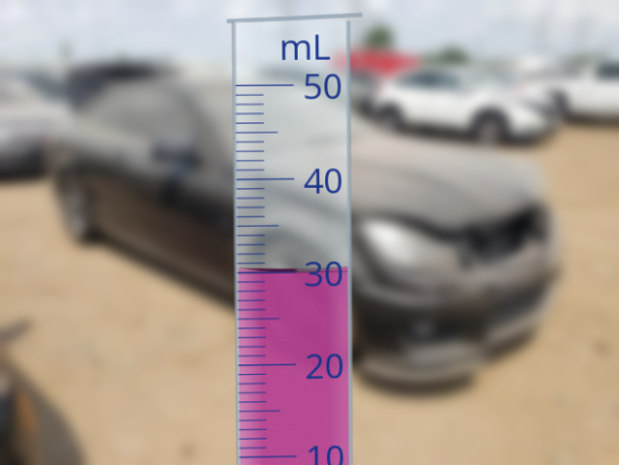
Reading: {"value": 30, "unit": "mL"}
